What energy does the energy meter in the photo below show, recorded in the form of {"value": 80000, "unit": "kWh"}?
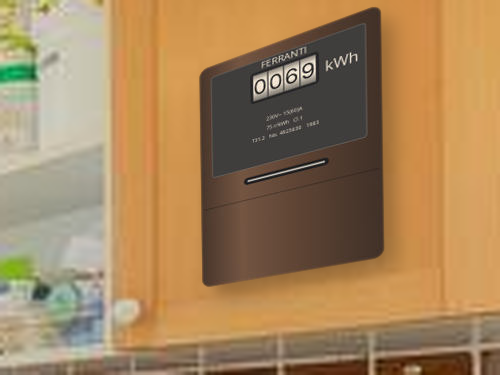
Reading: {"value": 69, "unit": "kWh"}
